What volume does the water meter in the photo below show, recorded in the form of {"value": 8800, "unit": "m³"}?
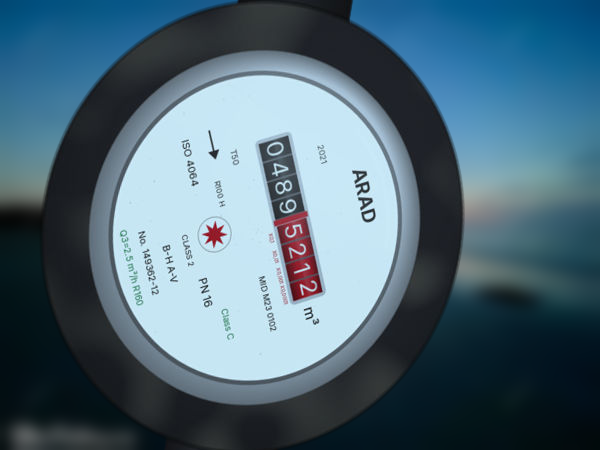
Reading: {"value": 489.5212, "unit": "m³"}
